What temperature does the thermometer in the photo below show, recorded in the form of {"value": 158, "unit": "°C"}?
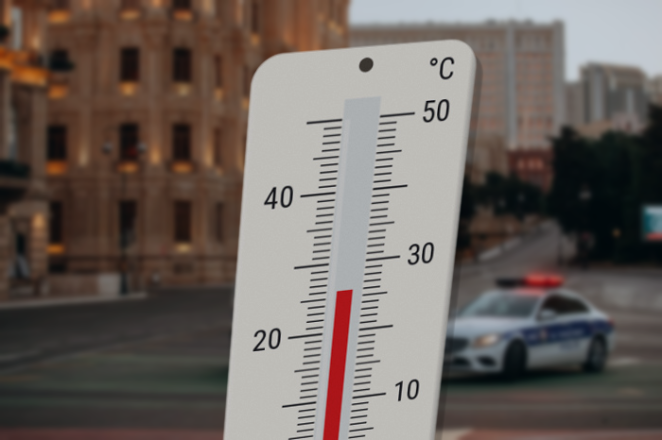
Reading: {"value": 26, "unit": "°C"}
